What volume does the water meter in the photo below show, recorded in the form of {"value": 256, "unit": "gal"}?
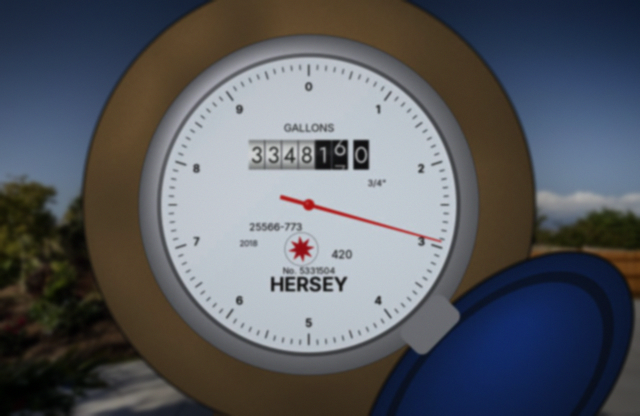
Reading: {"value": 3348162.9, "unit": "gal"}
